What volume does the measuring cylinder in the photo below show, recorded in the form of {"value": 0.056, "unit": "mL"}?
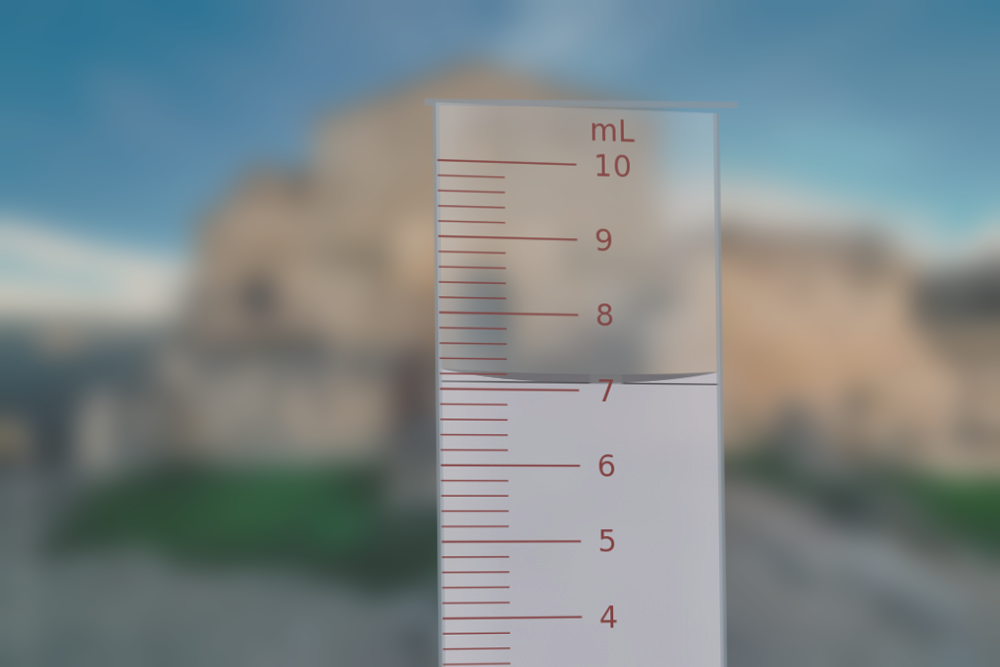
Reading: {"value": 7.1, "unit": "mL"}
